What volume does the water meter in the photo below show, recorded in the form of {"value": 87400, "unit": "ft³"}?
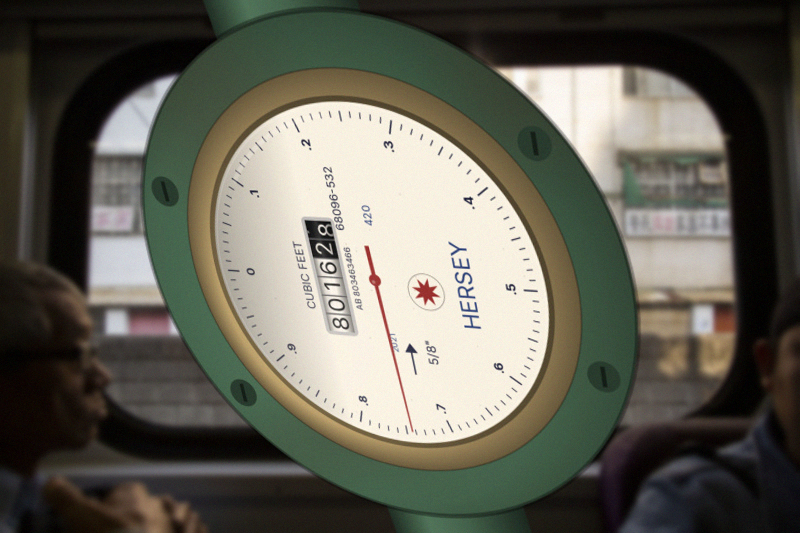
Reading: {"value": 801627.74, "unit": "ft³"}
